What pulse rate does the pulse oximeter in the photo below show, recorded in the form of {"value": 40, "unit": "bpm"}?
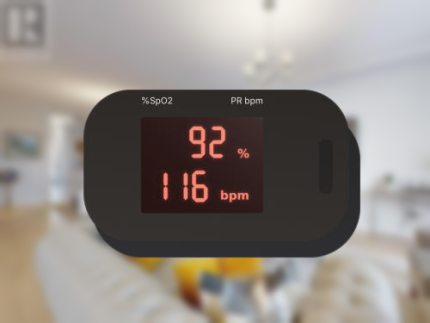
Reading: {"value": 116, "unit": "bpm"}
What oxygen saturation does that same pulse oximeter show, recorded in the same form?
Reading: {"value": 92, "unit": "%"}
